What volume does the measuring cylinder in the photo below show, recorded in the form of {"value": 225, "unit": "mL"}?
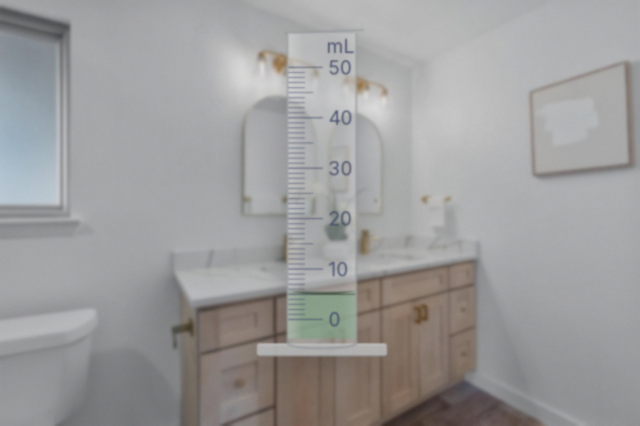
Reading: {"value": 5, "unit": "mL"}
